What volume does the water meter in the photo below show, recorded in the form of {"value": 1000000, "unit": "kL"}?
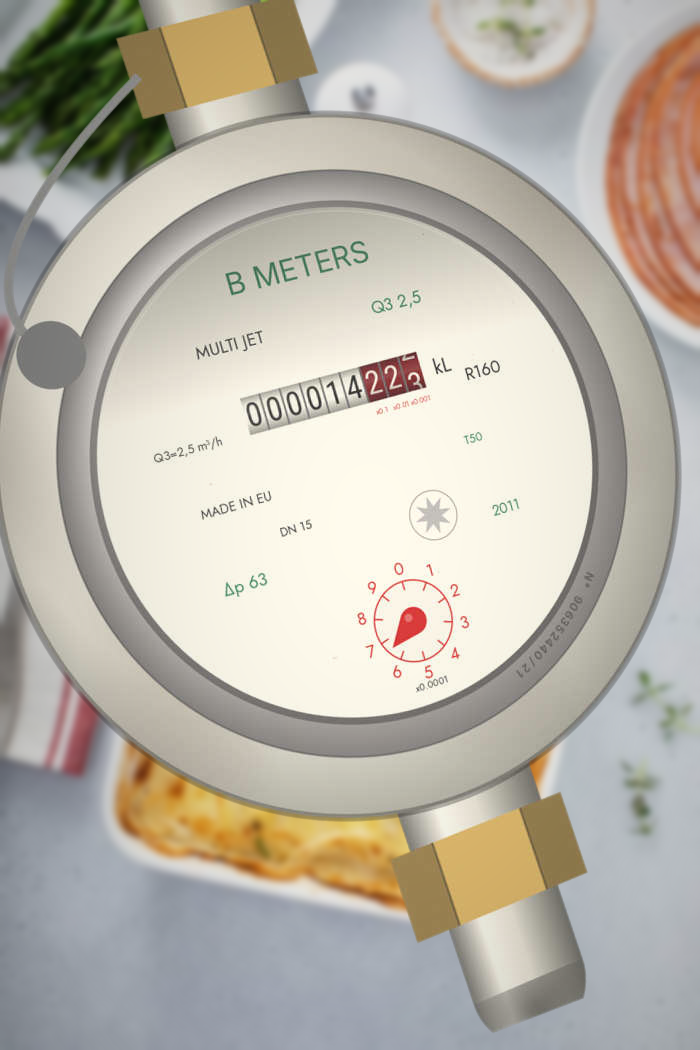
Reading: {"value": 14.2226, "unit": "kL"}
